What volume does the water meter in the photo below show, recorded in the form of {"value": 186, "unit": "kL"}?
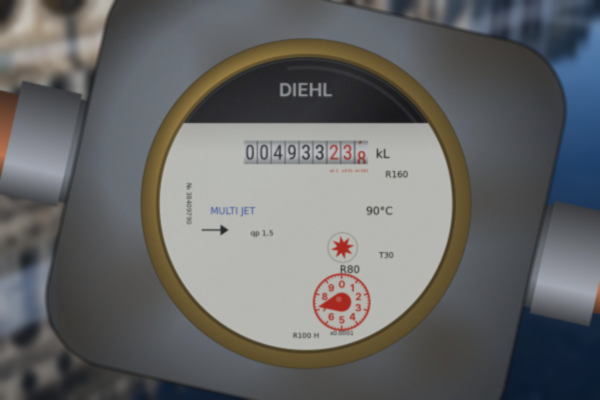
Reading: {"value": 4933.2377, "unit": "kL"}
